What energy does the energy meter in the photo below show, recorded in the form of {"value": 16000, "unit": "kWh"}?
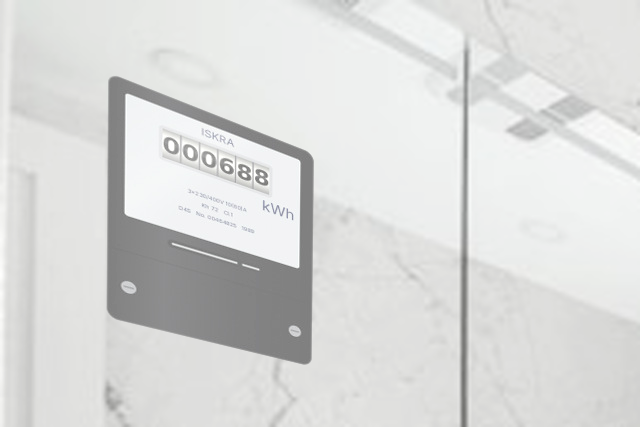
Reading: {"value": 688, "unit": "kWh"}
